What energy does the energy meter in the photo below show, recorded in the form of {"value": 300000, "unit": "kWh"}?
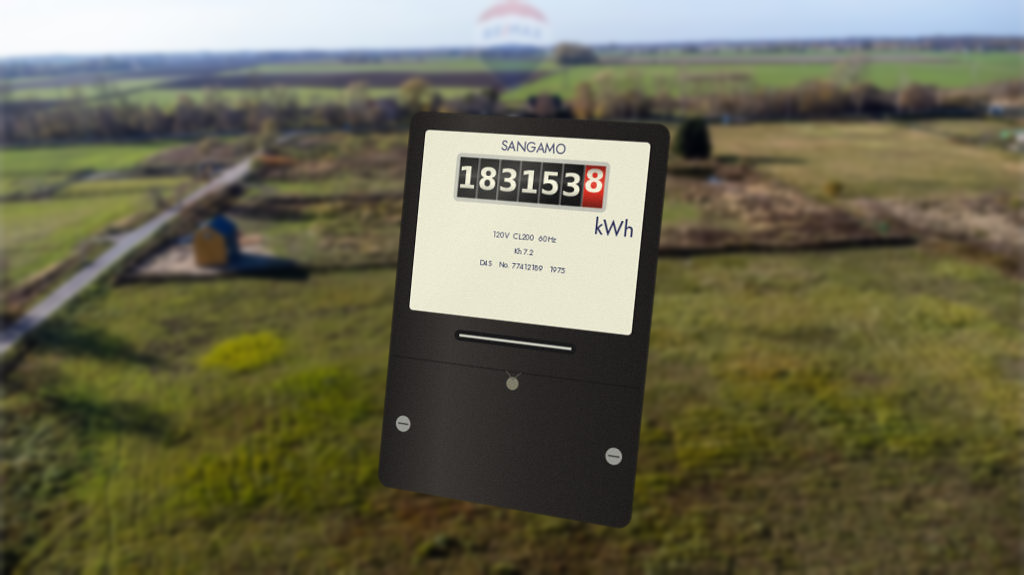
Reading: {"value": 183153.8, "unit": "kWh"}
